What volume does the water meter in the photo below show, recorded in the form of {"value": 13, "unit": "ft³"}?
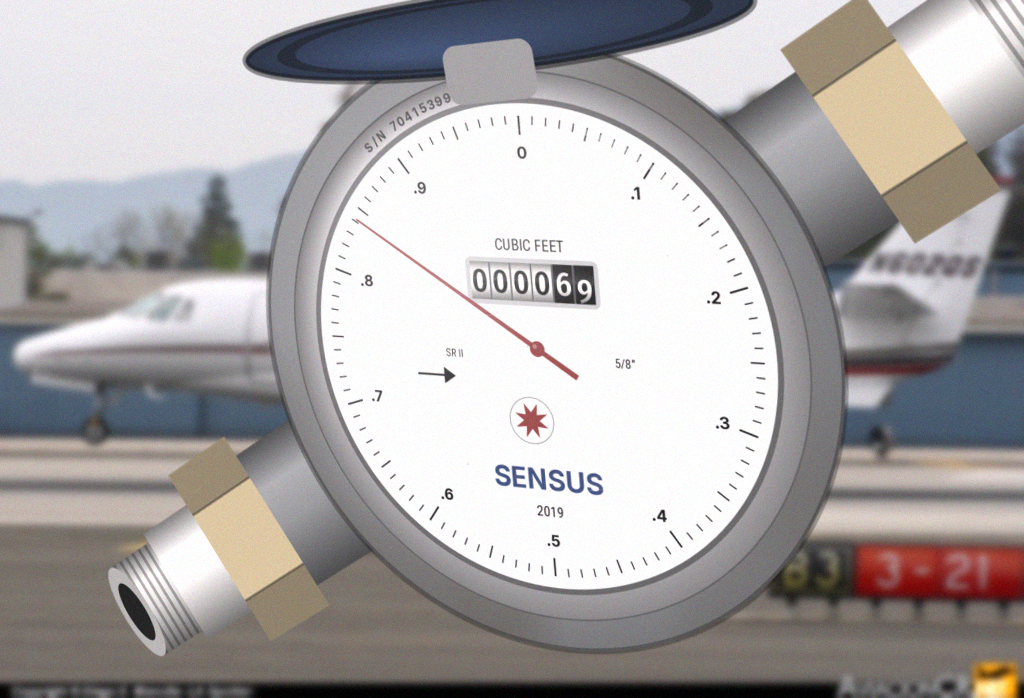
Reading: {"value": 68.84, "unit": "ft³"}
